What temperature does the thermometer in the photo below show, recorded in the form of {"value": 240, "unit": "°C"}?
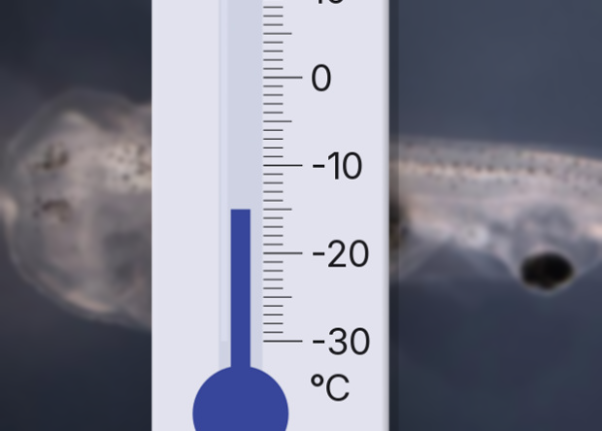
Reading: {"value": -15, "unit": "°C"}
